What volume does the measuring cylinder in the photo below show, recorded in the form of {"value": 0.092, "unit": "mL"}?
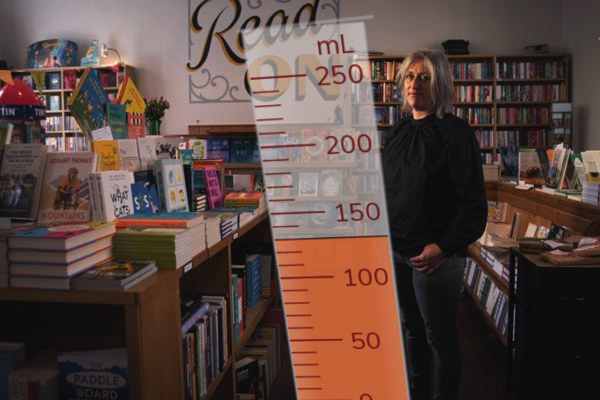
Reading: {"value": 130, "unit": "mL"}
